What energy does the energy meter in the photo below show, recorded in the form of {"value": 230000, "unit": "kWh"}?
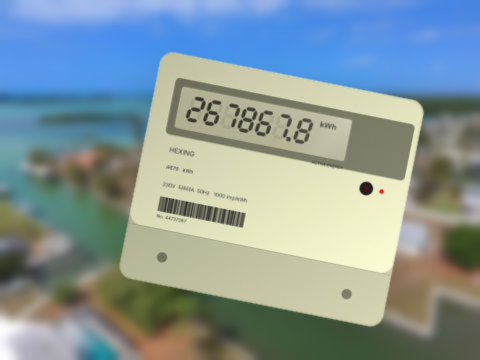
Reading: {"value": 267867.8, "unit": "kWh"}
